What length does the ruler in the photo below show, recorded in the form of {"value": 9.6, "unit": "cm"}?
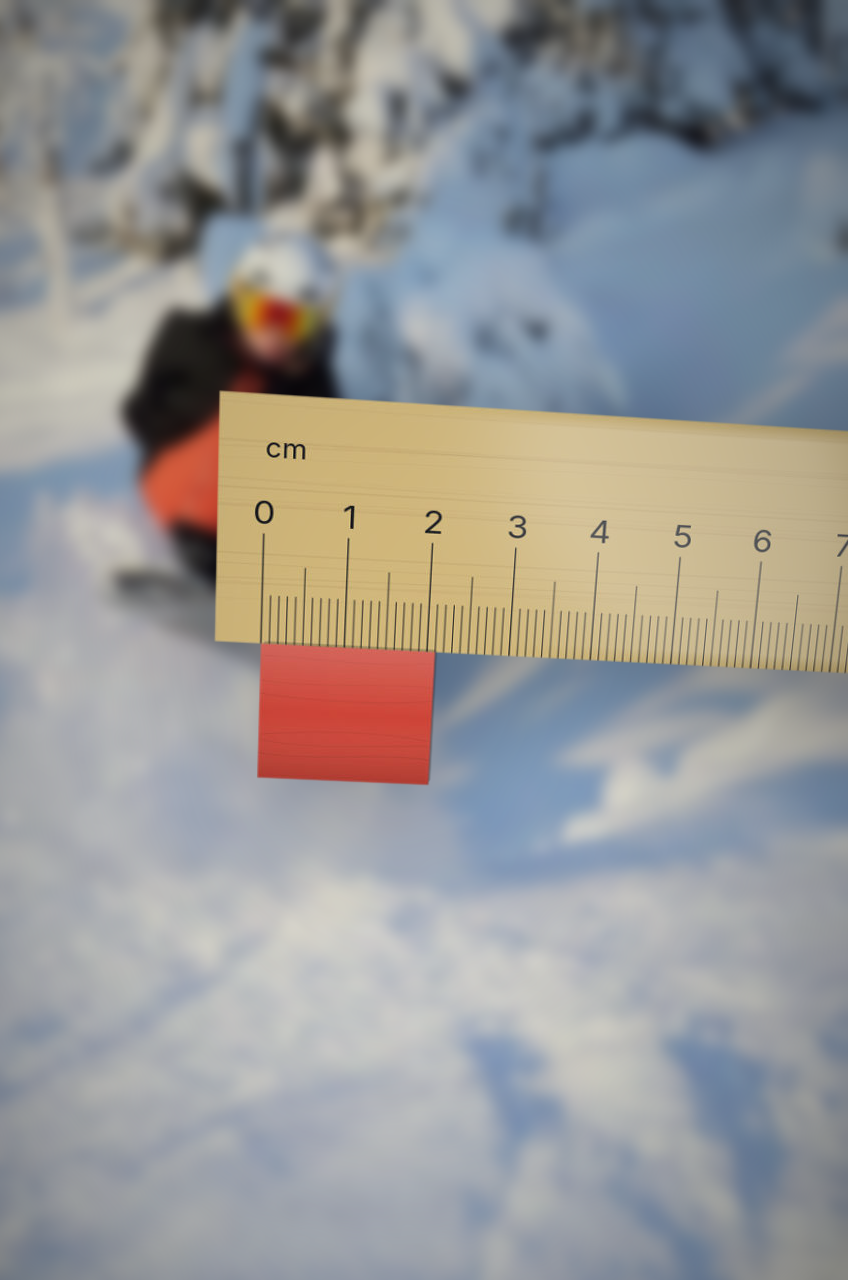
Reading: {"value": 2.1, "unit": "cm"}
